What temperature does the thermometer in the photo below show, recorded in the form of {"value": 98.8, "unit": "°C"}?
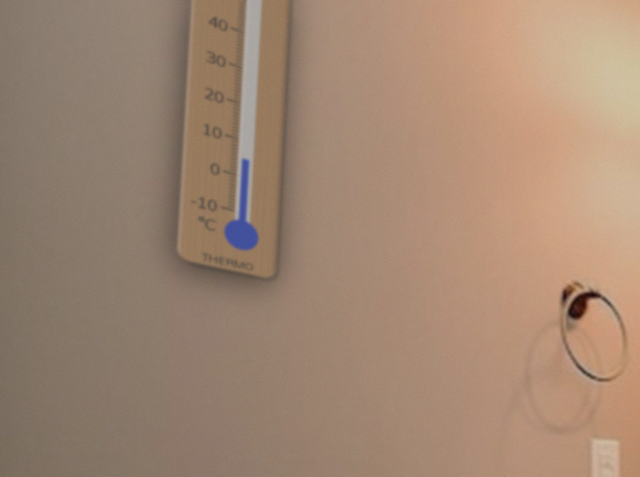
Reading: {"value": 5, "unit": "°C"}
